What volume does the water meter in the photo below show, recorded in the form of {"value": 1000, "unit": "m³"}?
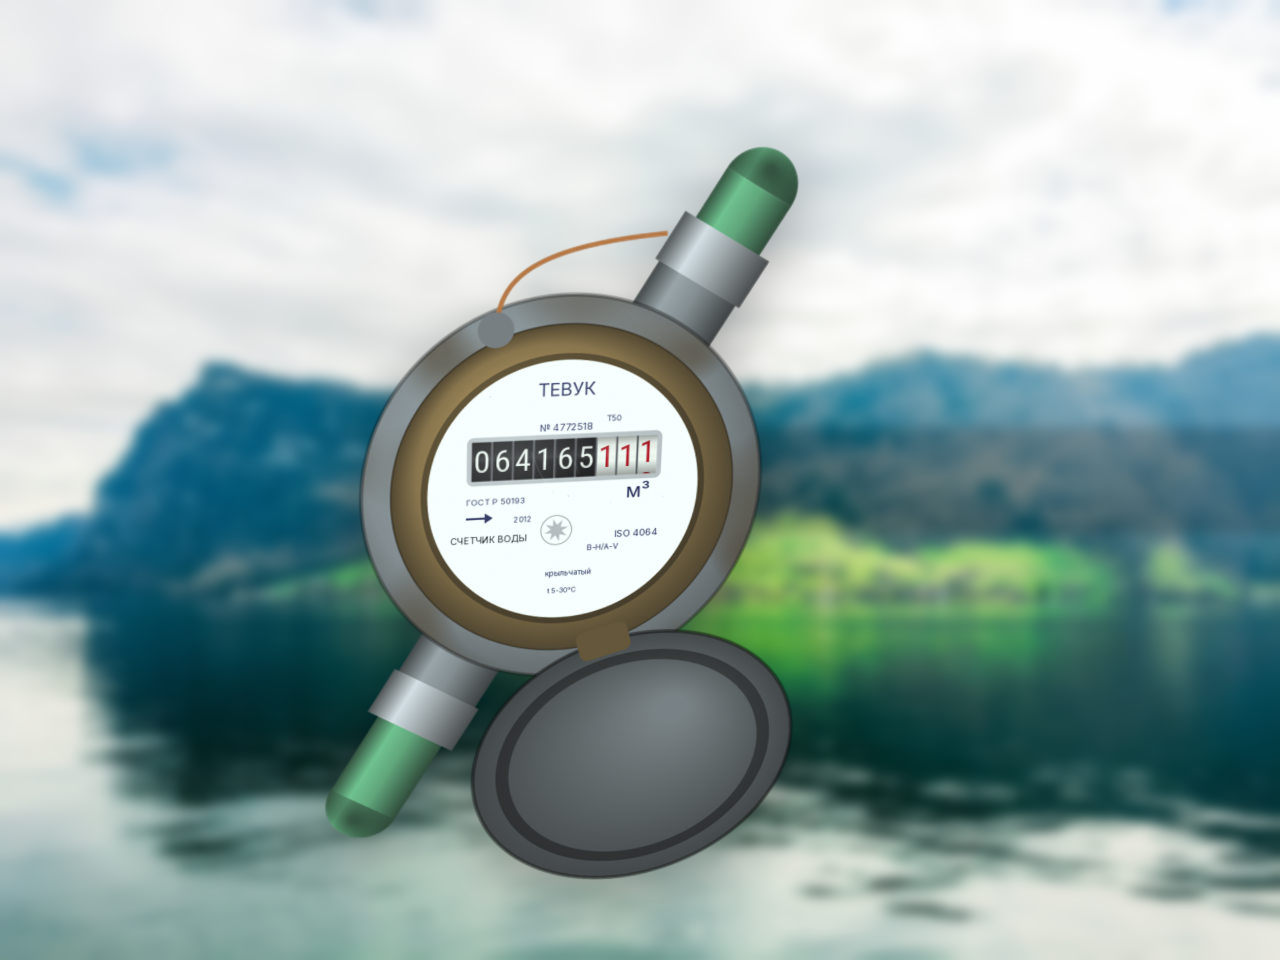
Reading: {"value": 64165.111, "unit": "m³"}
